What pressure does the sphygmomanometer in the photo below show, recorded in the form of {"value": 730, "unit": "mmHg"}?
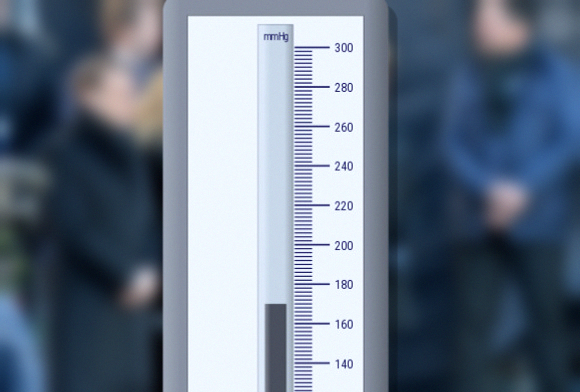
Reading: {"value": 170, "unit": "mmHg"}
